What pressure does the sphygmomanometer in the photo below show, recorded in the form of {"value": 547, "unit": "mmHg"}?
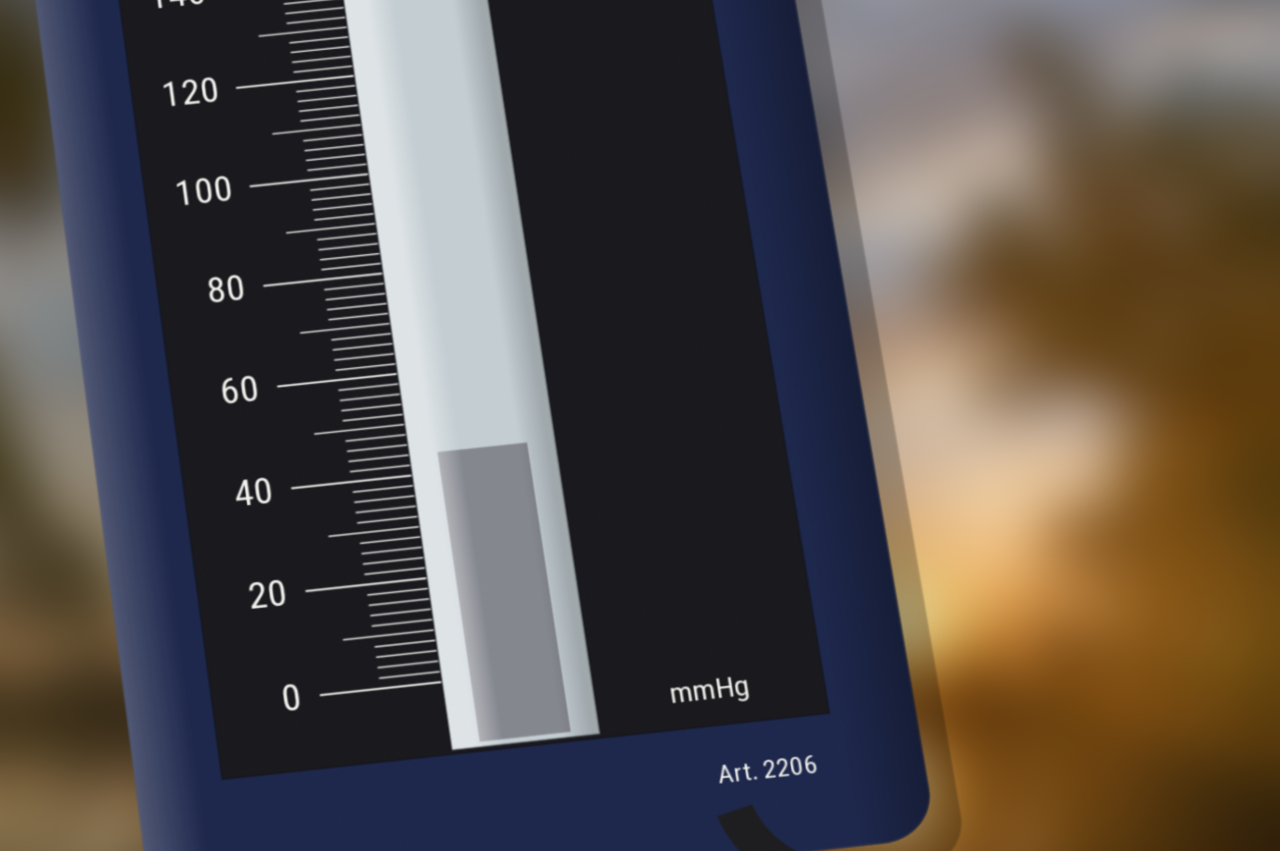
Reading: {"value": 44, "unit": "mmHg"}
